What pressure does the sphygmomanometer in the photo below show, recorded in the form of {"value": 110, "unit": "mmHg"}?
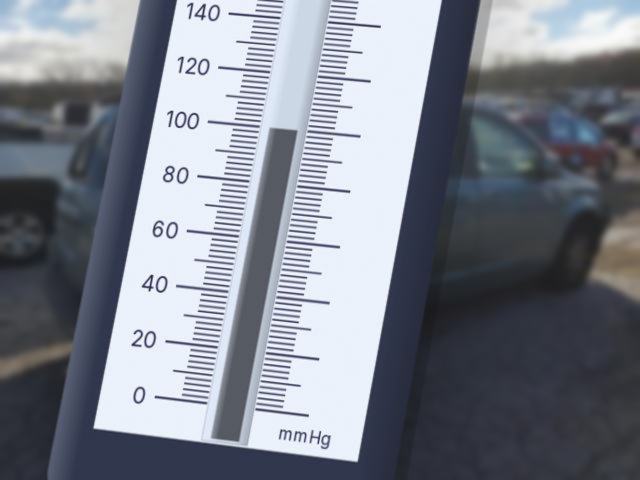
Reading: {"value": 100, "unit": "mmHg"}
